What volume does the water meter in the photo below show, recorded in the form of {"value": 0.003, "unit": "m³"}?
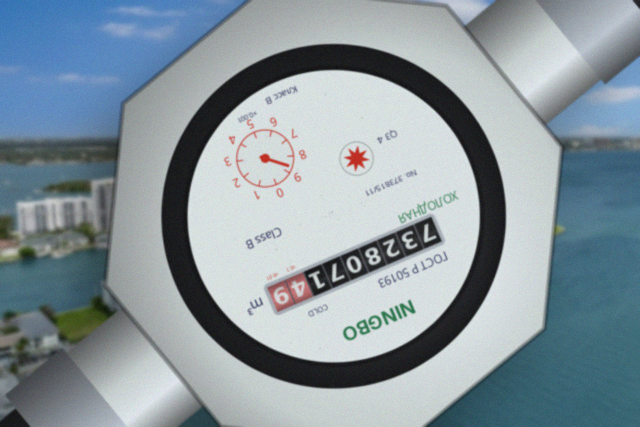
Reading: {"value": 7328071.498, "unit": "m³"}
